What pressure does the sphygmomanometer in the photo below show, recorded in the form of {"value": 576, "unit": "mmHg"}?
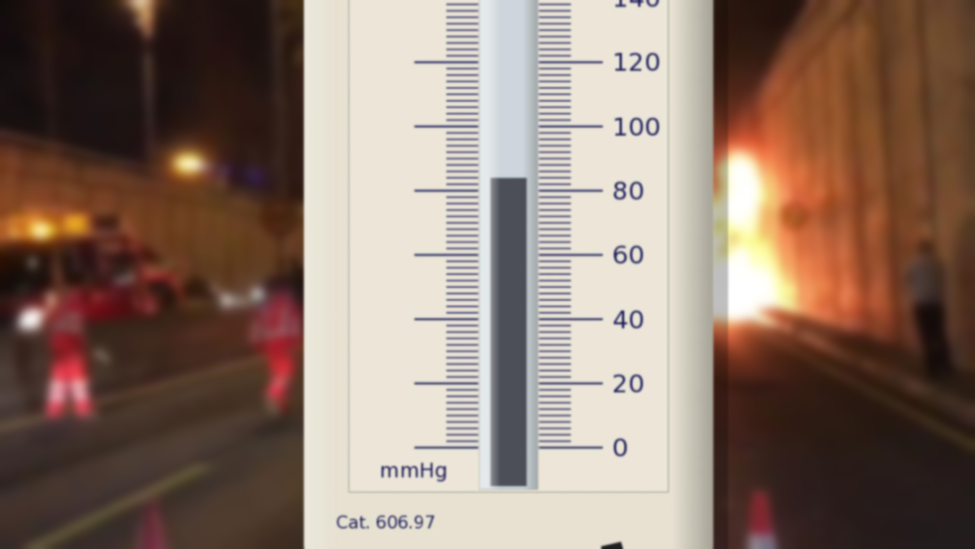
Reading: {"value": 84, "unit": "mmHg"}
